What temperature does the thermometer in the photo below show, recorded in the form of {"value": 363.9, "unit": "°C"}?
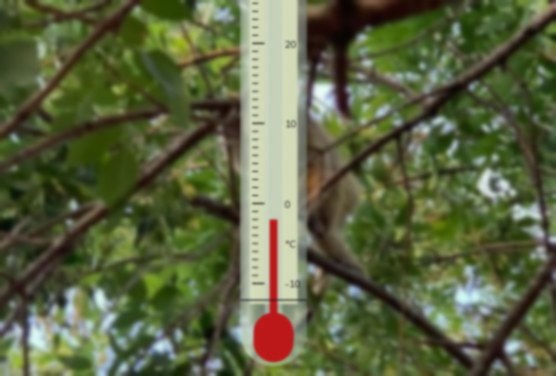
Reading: {"value": -2, "unit": "°C"}
